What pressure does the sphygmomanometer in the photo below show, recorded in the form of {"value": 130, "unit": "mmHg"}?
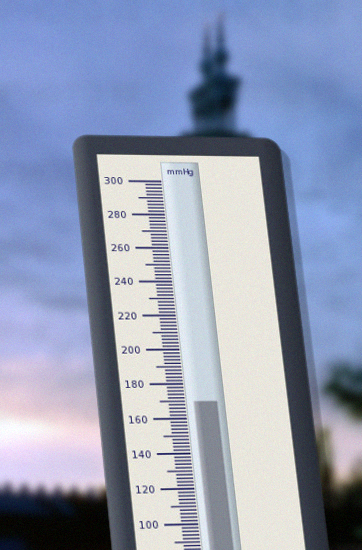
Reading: {"value": 170, "unit": "mmHg"}
